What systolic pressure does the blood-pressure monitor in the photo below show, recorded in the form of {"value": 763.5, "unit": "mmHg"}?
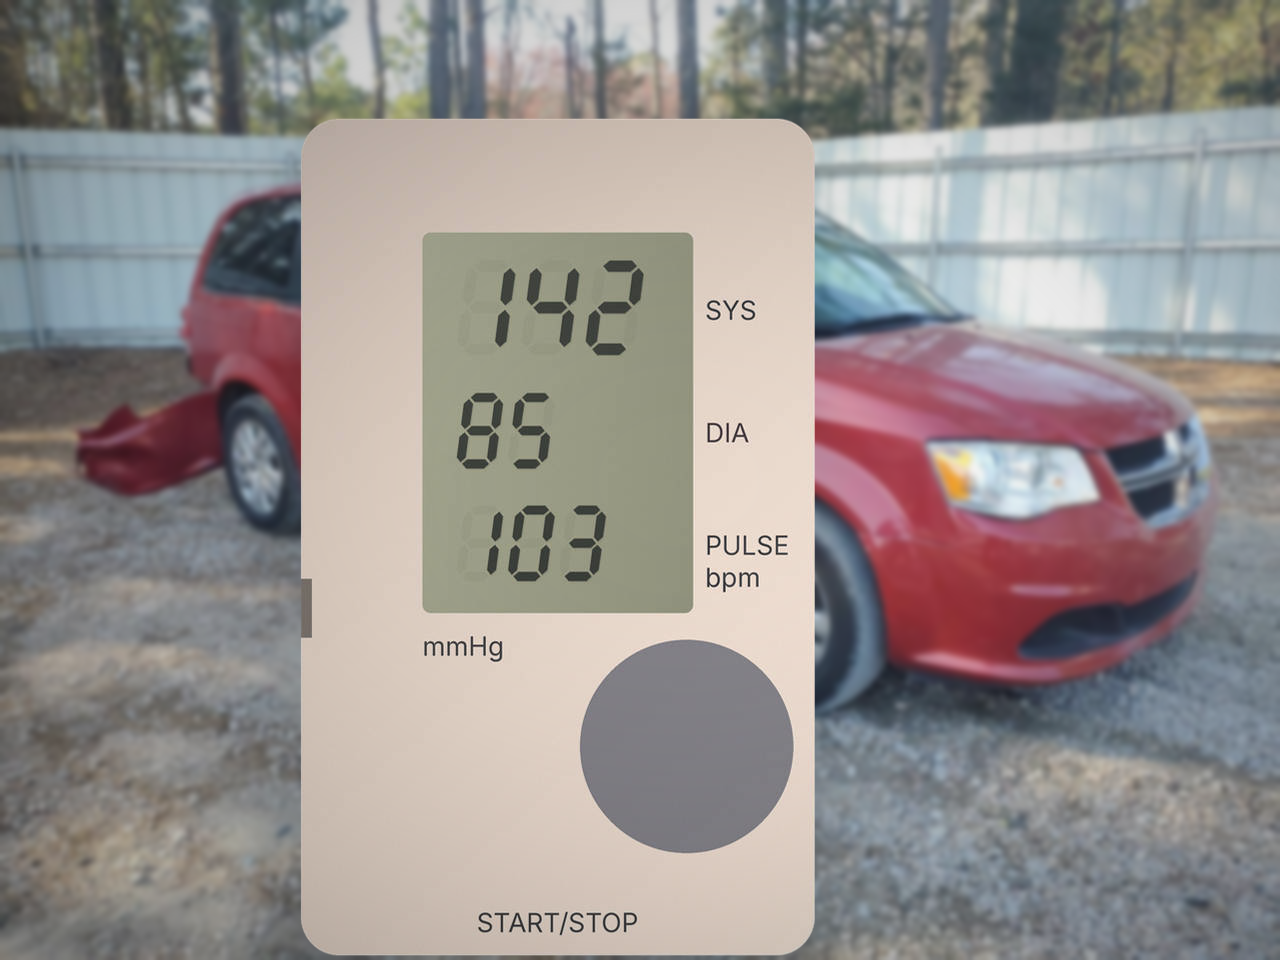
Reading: {"value": 142, "unit": "mmHg"}
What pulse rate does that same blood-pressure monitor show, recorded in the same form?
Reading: {"value": 103, "unit": "bpm"}
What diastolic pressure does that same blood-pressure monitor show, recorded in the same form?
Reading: {"value": 85, "unit": "mmHg"}
